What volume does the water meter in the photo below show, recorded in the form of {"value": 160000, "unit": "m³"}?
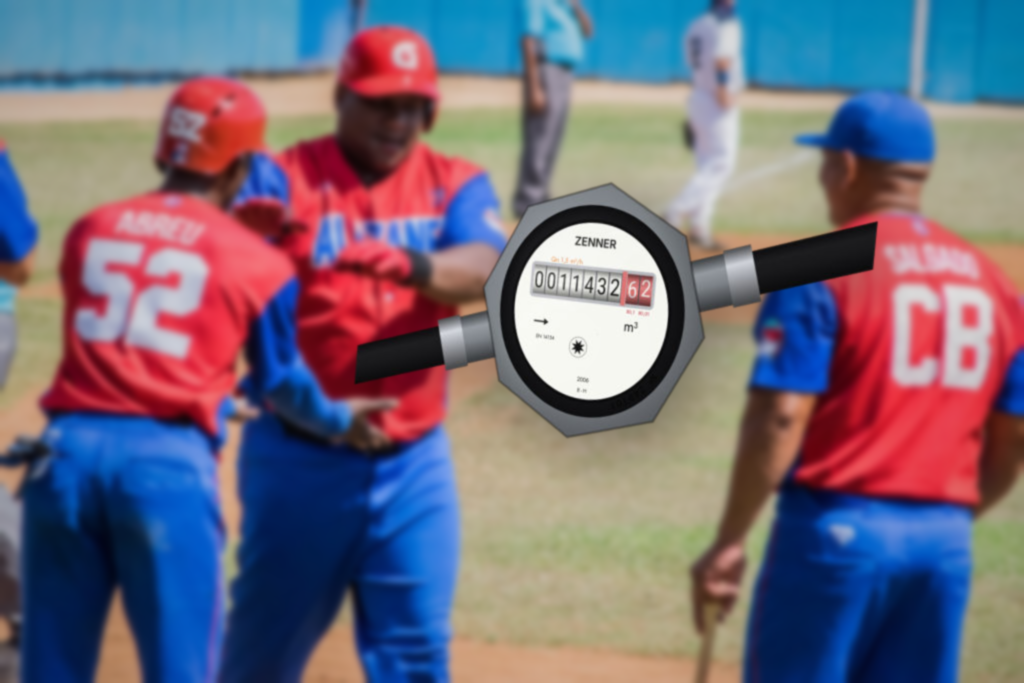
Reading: {"value": 11432.62, "unit": "m³"}
